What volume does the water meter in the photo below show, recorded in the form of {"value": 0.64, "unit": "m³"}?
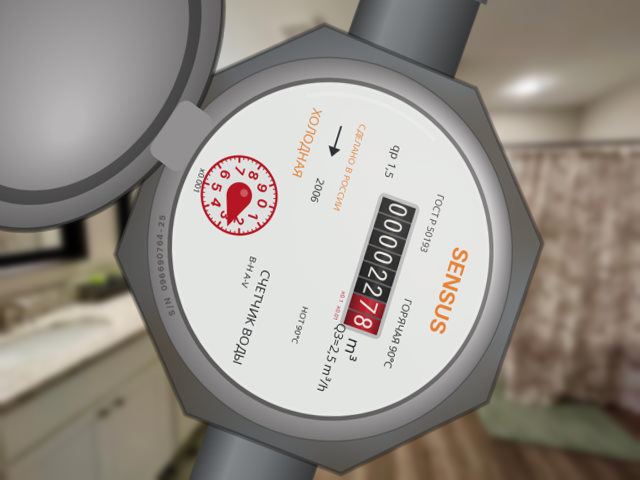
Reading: {"value": 22.782, "unit": "m³"}
